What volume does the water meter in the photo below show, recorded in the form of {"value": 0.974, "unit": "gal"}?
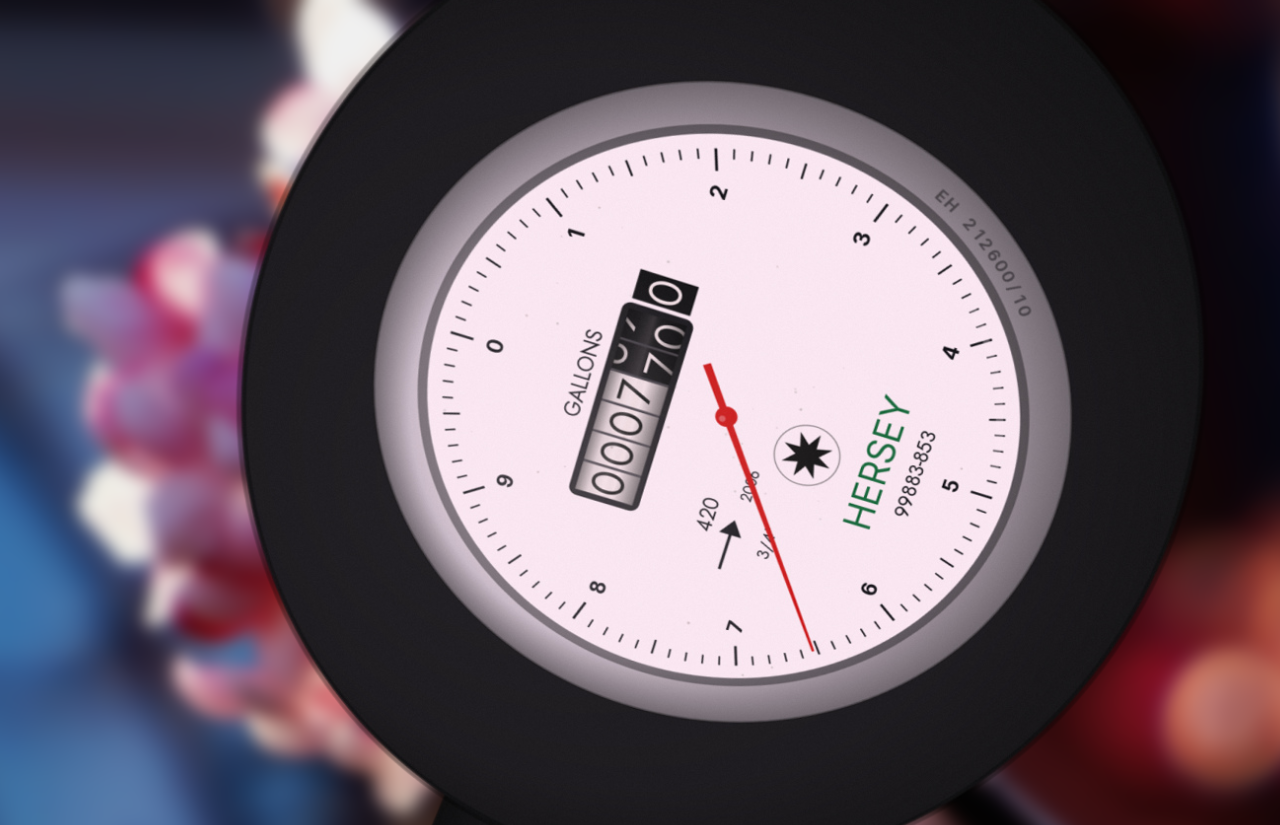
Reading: {"value": 7696.5, "unit": "gal"}
